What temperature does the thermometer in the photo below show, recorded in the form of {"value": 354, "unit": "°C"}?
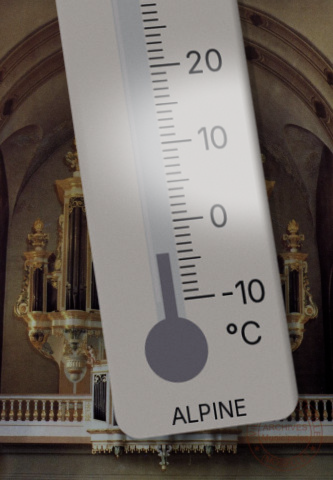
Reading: {"value": -4, "unit": "°C"}
